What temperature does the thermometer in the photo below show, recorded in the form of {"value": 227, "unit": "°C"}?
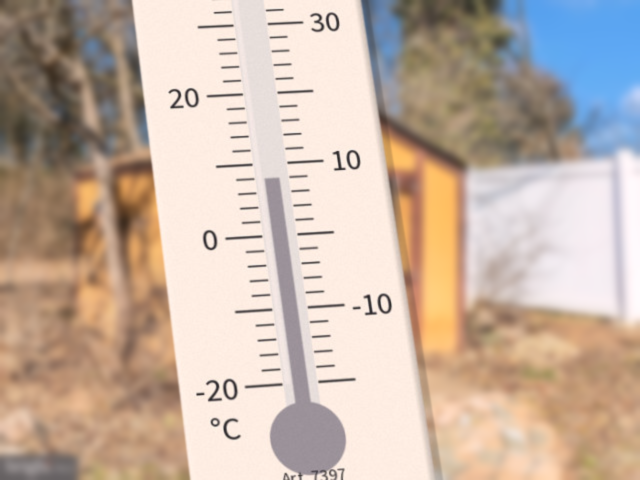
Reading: {"value": 8, "unit": "°C"}
